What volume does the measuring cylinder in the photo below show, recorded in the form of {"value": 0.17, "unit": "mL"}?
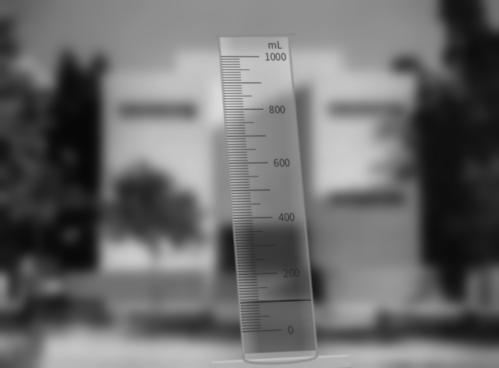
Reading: {"value": 100, "unit": "mL"}
